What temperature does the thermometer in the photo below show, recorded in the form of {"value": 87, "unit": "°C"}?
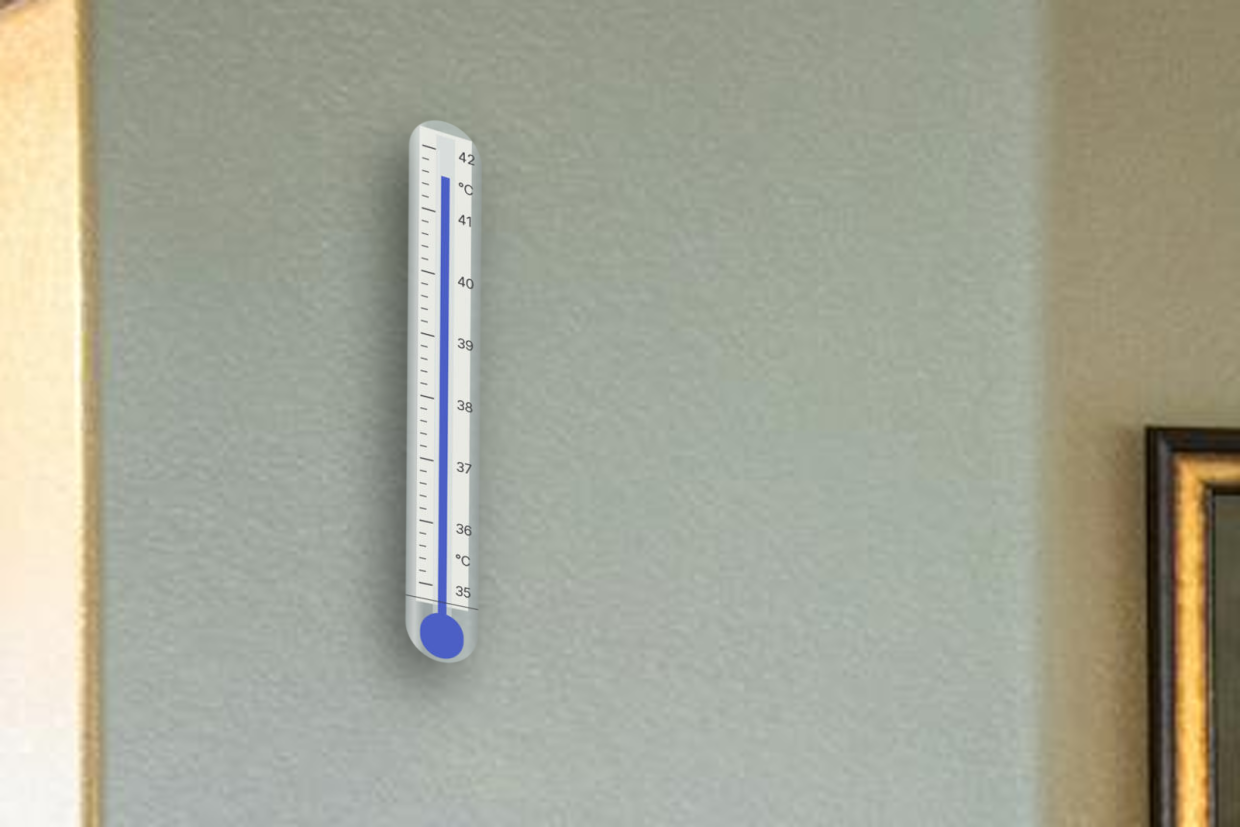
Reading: {"value": 41.6, "unit": "°C"}
